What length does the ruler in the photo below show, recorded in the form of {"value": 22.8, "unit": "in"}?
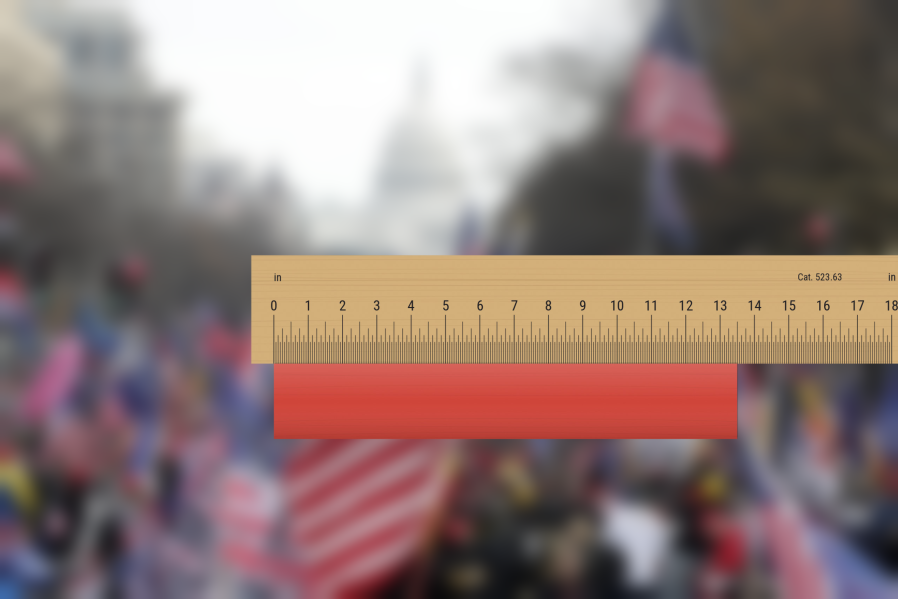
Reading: {"value": 13.5, "unit": "in"}
